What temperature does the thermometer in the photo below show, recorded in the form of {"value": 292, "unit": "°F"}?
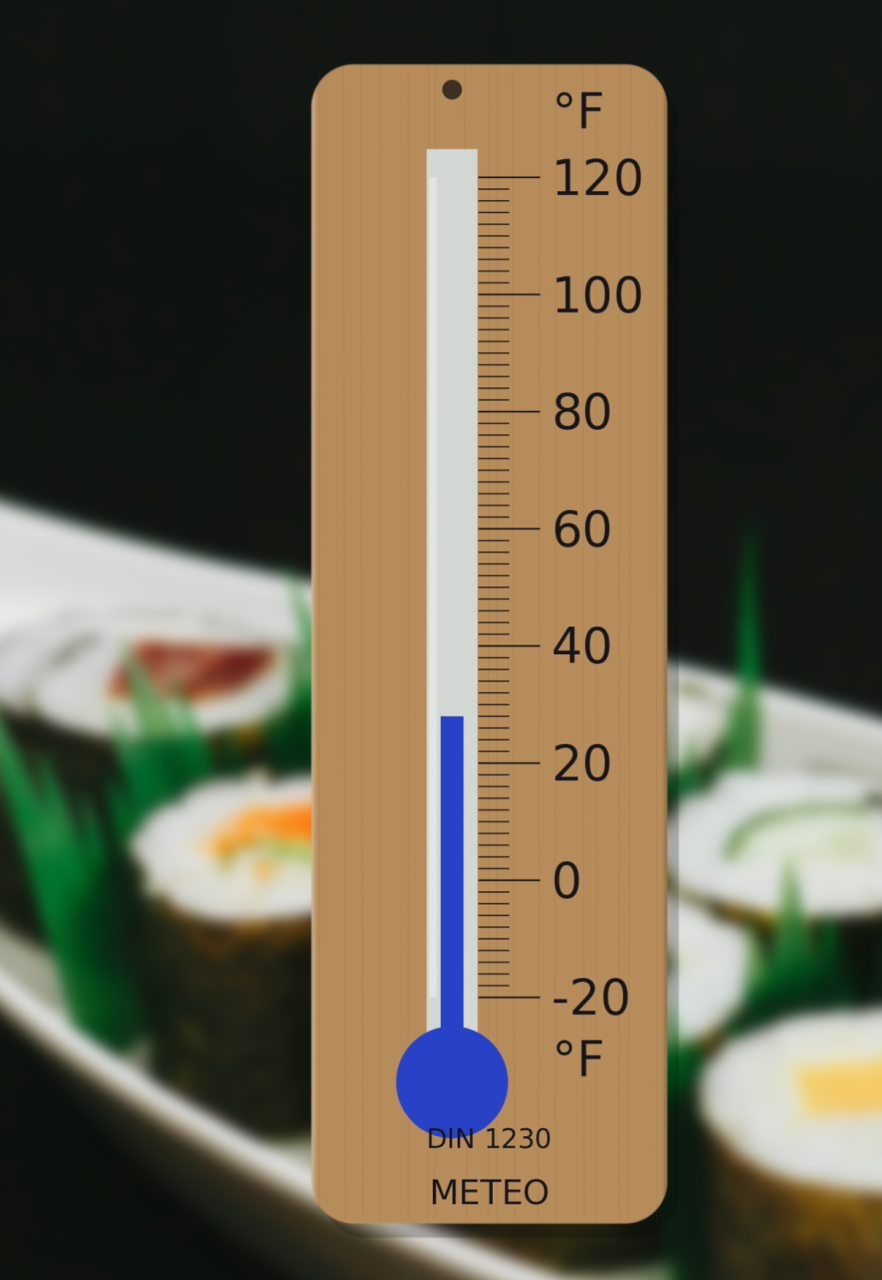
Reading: {"value": 28, "unit": "°F"}
